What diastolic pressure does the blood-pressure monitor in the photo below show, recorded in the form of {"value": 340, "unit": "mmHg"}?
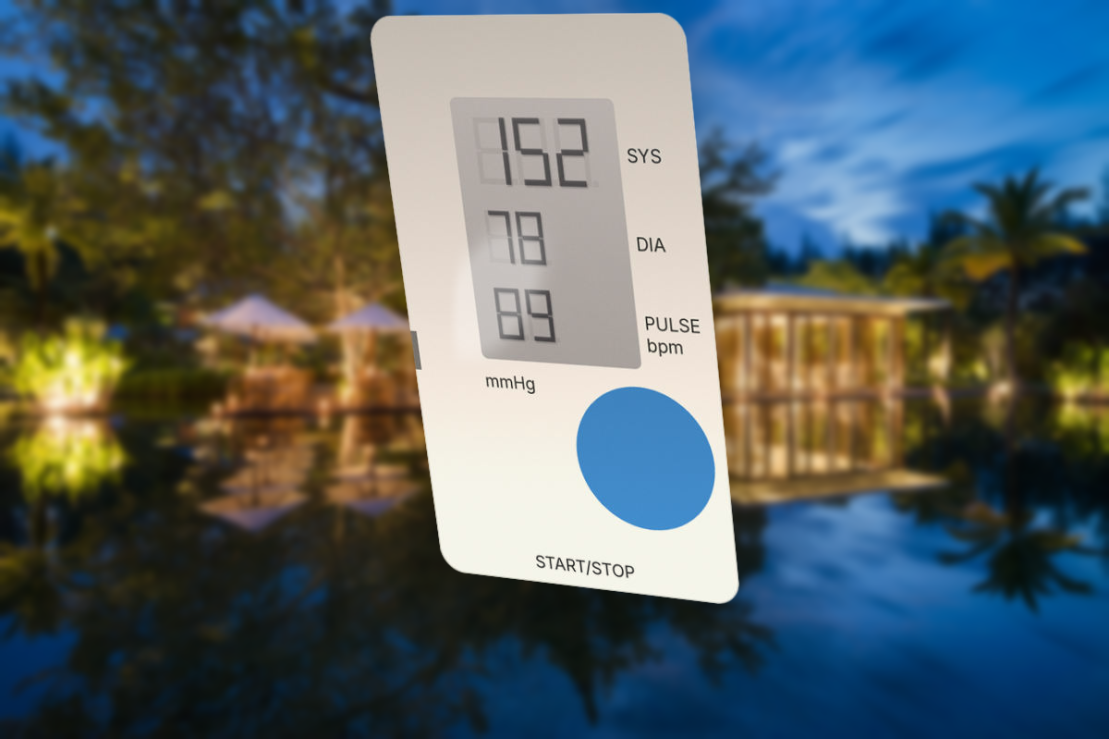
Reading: {"value": 78, "unit": "mmHg"}
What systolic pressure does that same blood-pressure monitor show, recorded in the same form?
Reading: {"value": 152, "unit": "mmHg"}
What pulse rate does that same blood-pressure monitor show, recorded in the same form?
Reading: {"value": 89, "unit": "bpm"}
